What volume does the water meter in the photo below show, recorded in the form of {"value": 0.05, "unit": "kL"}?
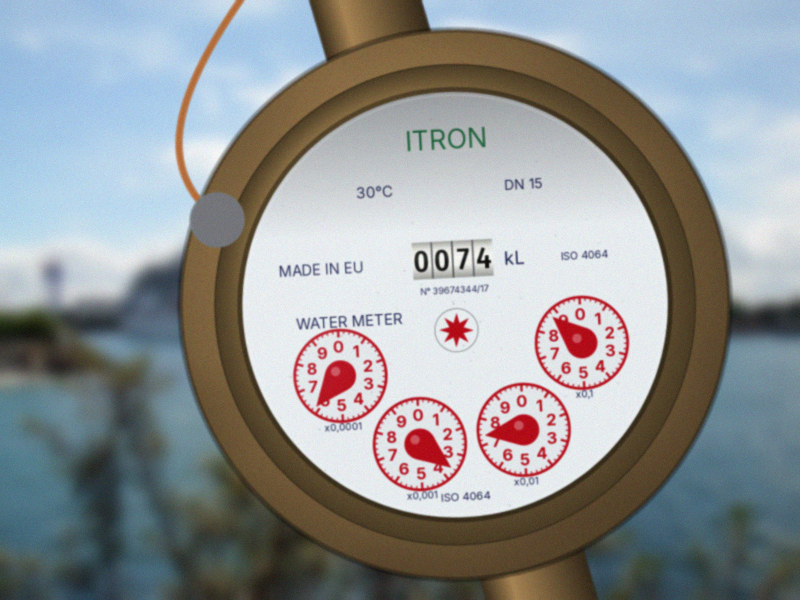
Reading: {"value": 74.8736, "unit": "kL"}
